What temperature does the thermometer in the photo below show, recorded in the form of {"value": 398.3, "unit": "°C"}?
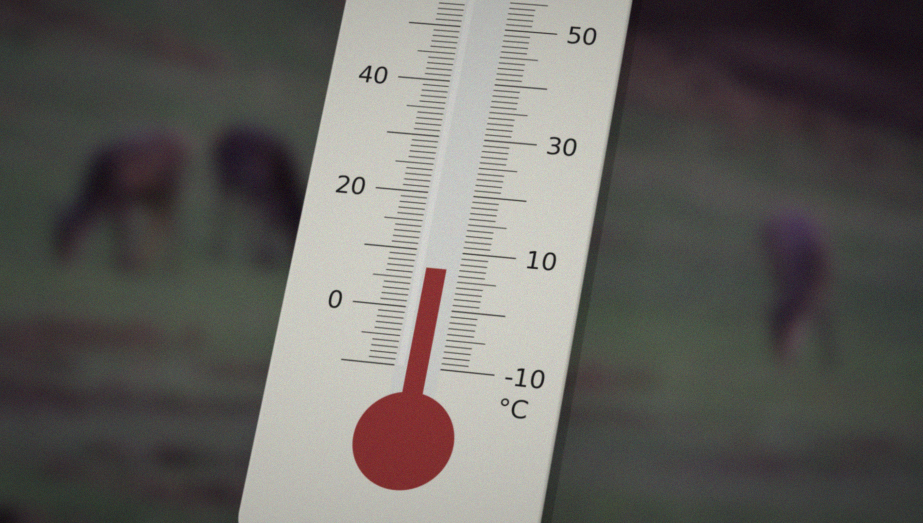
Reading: {"value": 7, "unit": "°C"}
